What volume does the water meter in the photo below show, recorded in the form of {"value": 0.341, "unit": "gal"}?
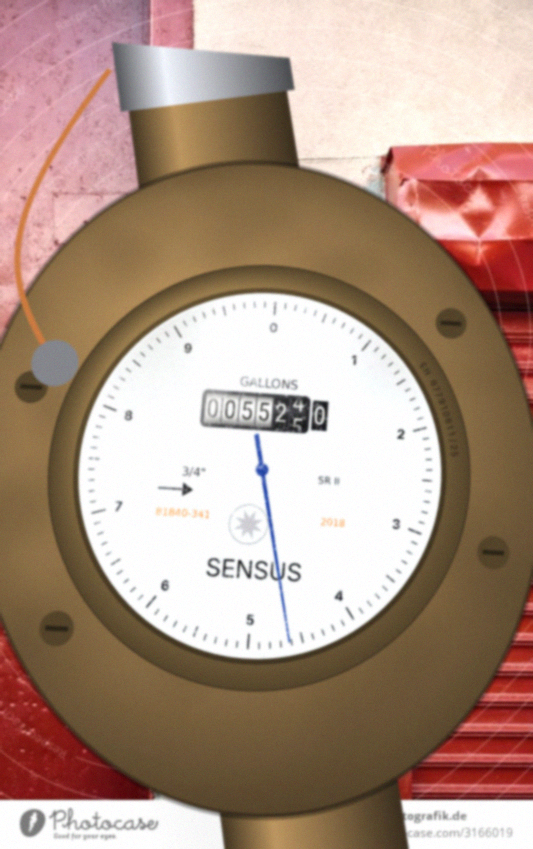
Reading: {"value": 55244.6, "unit": "gal"}
